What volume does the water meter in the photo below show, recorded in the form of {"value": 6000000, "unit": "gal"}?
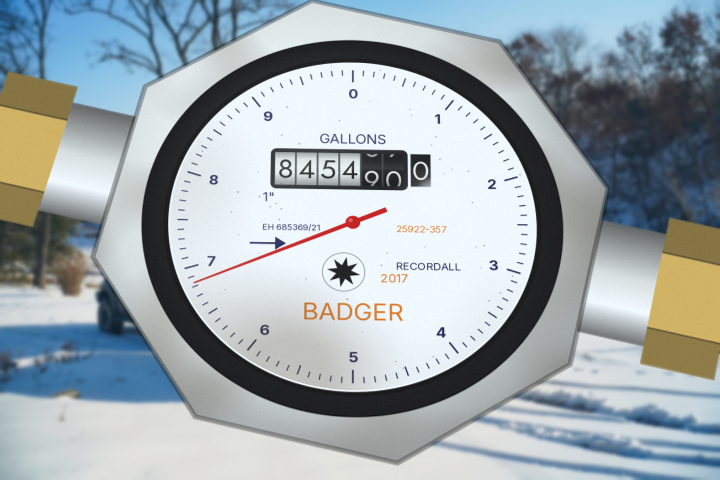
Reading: {"value": 8454896.8, "unit": "gal"}
